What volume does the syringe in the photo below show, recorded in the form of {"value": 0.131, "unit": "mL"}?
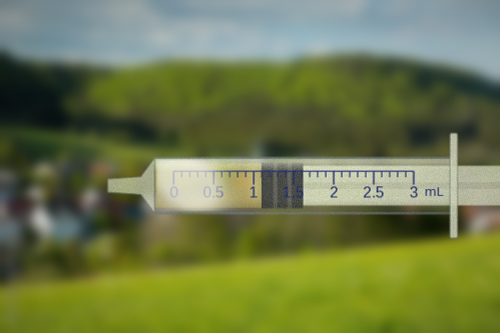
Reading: {"value": 1.1, "unit": "mL"}
